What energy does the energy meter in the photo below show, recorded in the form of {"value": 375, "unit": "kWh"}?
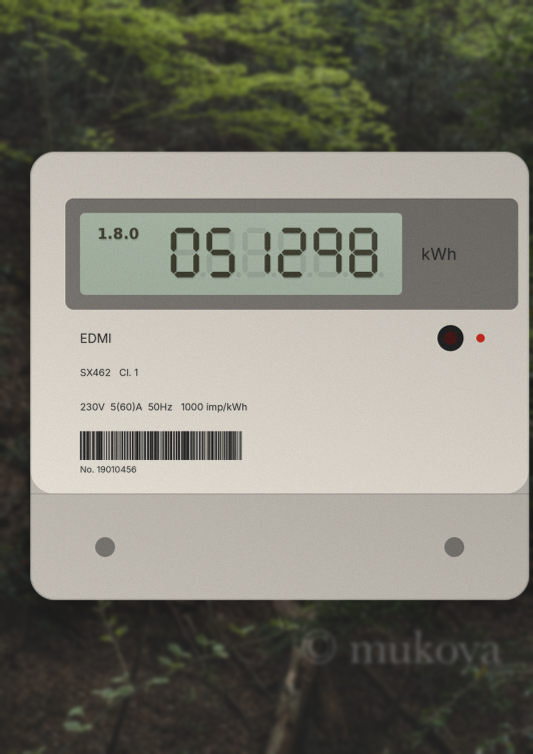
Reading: {"value": 51298, "unit": "kWh"}
